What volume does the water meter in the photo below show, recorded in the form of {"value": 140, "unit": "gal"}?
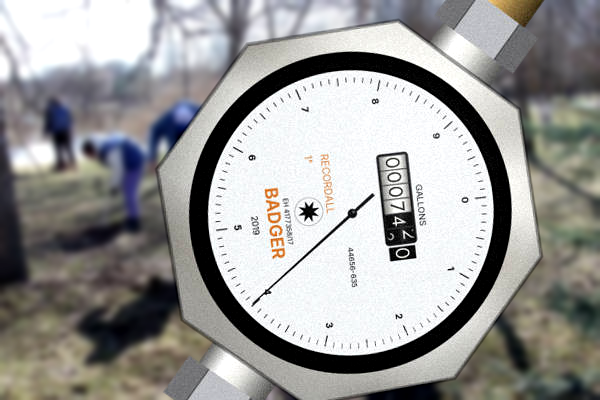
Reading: {"value": 7424.0, "unit": "gal"}
